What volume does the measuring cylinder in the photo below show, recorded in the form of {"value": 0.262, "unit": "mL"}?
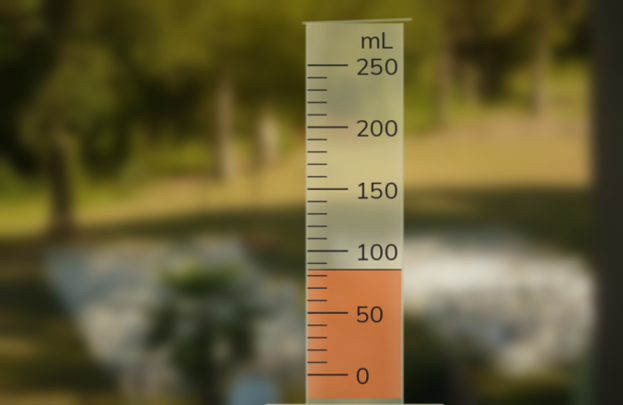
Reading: {"value": 85, "unit": "mL"}
